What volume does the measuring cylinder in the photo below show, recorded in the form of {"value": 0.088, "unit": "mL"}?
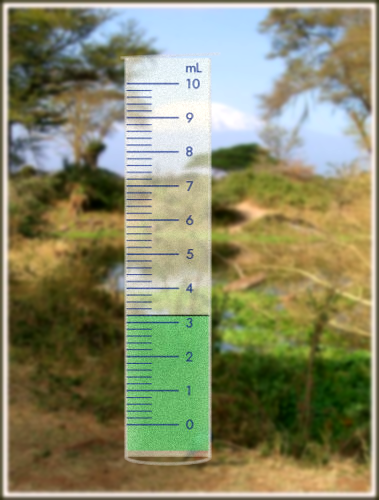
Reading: {"value": 3.2, "unit": "mL"}
